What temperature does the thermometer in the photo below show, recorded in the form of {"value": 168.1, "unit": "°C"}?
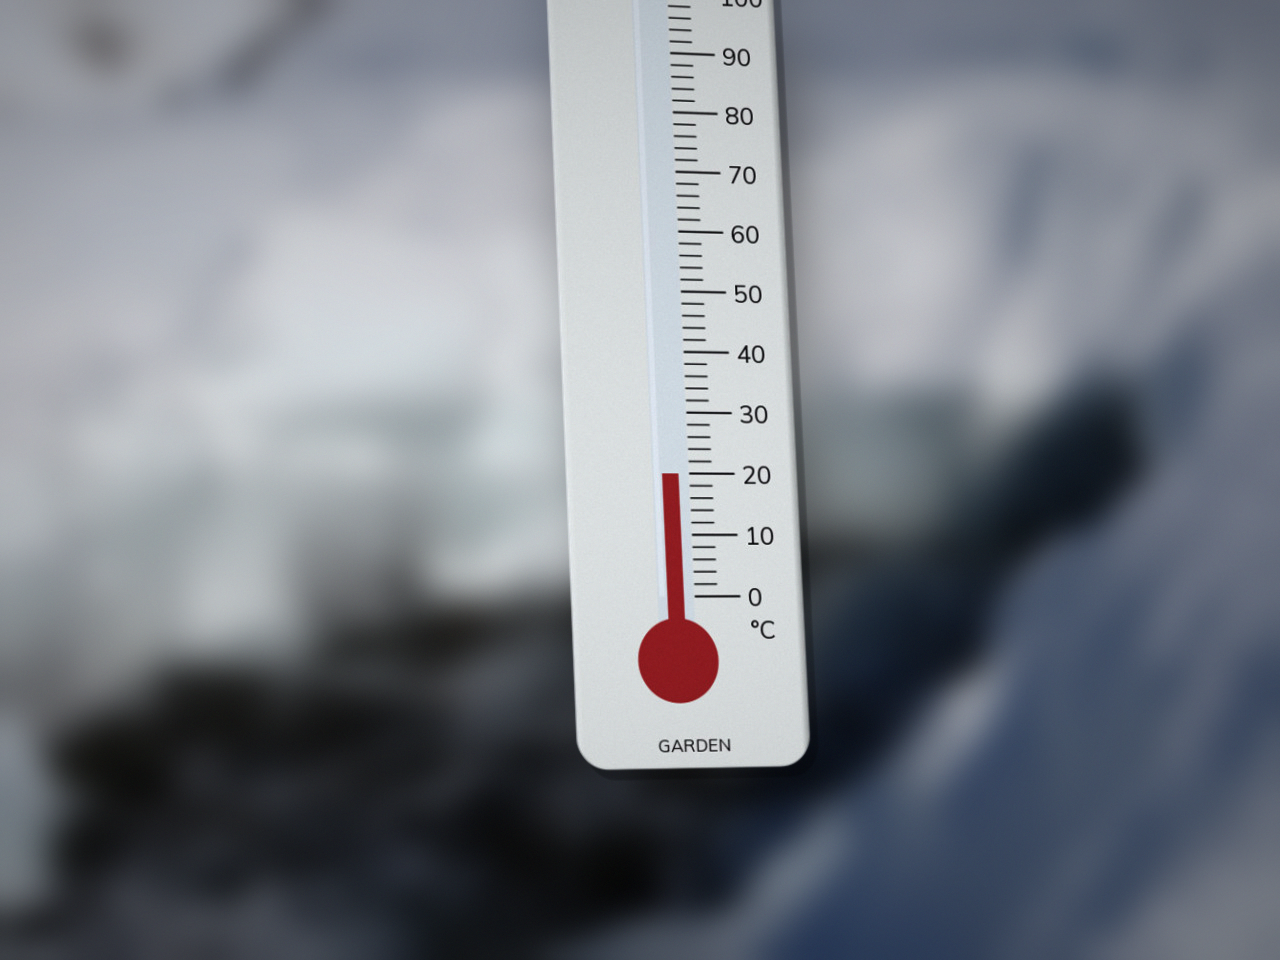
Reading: {"value": 20, "unit": "°C"}
